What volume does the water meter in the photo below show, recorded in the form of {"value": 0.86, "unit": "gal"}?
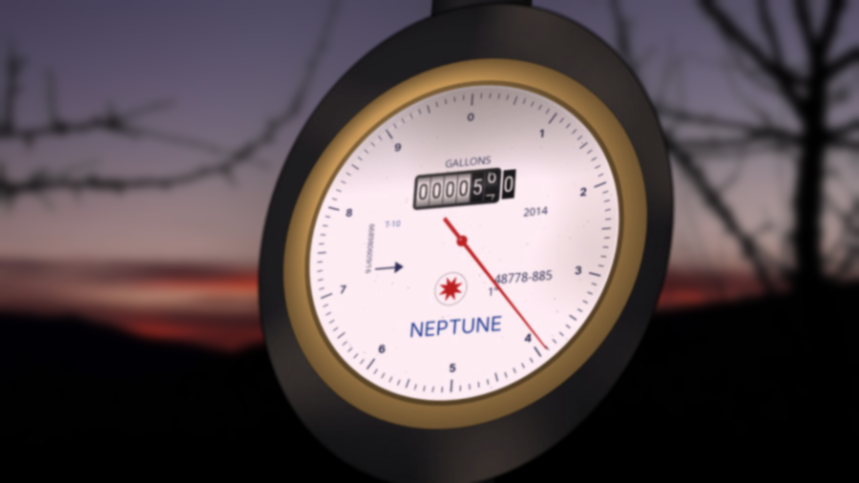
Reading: {"value": 563.9, "unit": "gal"}
